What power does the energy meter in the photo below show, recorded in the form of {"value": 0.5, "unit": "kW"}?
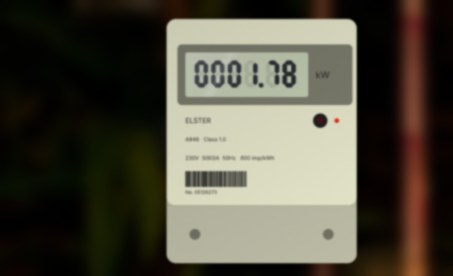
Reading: {"value": 1.78, "unit": "kW"}
